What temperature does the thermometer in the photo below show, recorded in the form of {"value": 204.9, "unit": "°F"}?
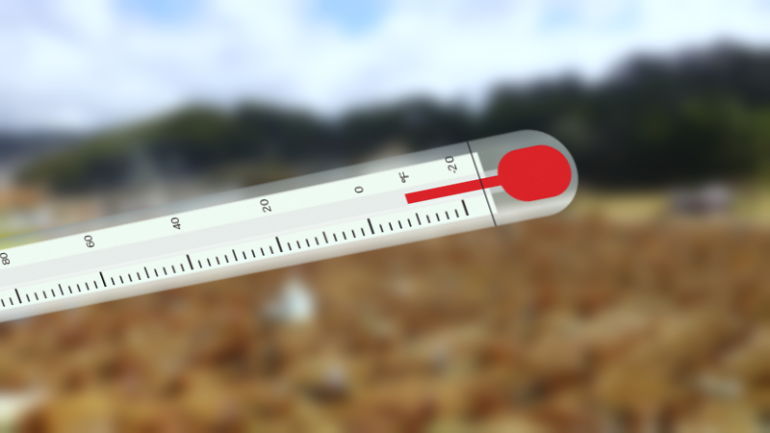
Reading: {"value": -9, "unit": "°F"}
